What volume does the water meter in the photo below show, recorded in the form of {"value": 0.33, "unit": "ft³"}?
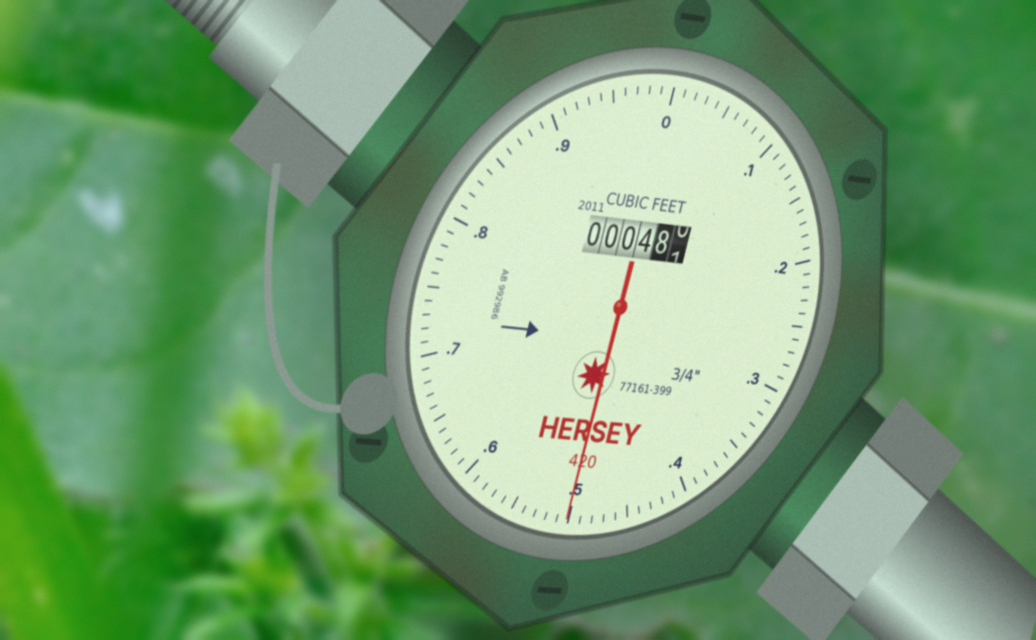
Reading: {"value": 480.50, "unit": "ft³"}
